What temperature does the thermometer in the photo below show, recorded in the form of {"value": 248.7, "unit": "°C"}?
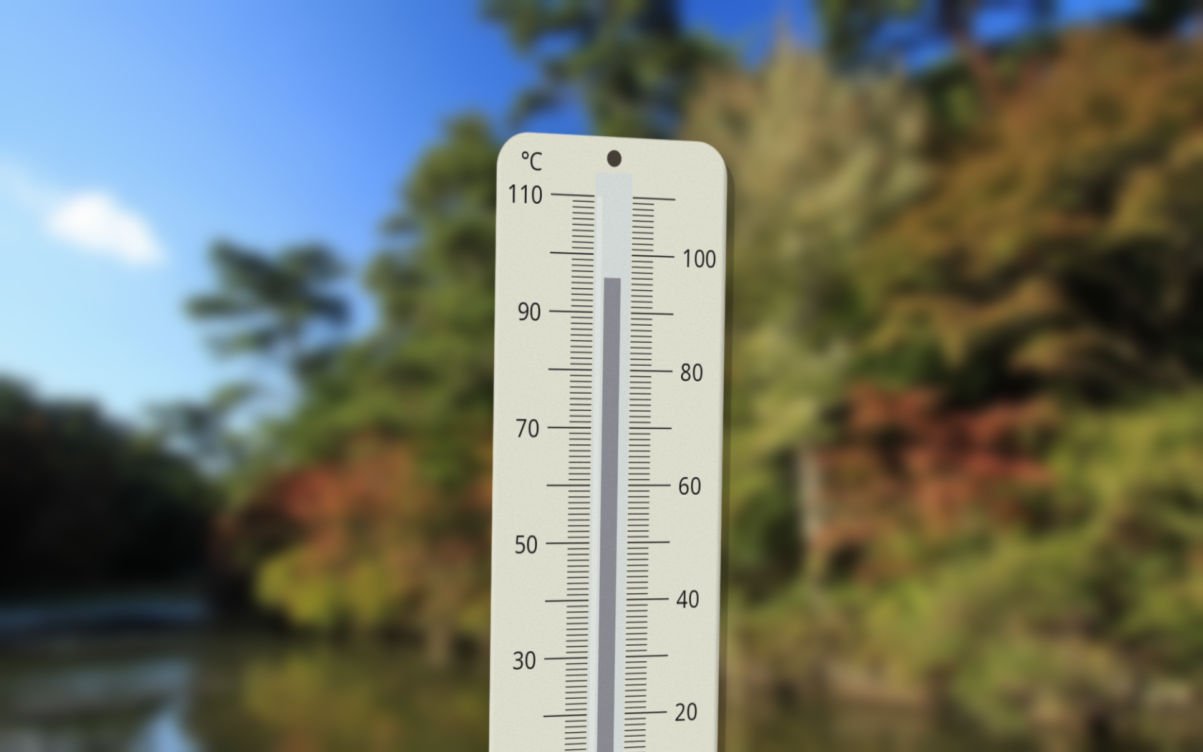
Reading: {"value": 96, "unit": "°C"}
